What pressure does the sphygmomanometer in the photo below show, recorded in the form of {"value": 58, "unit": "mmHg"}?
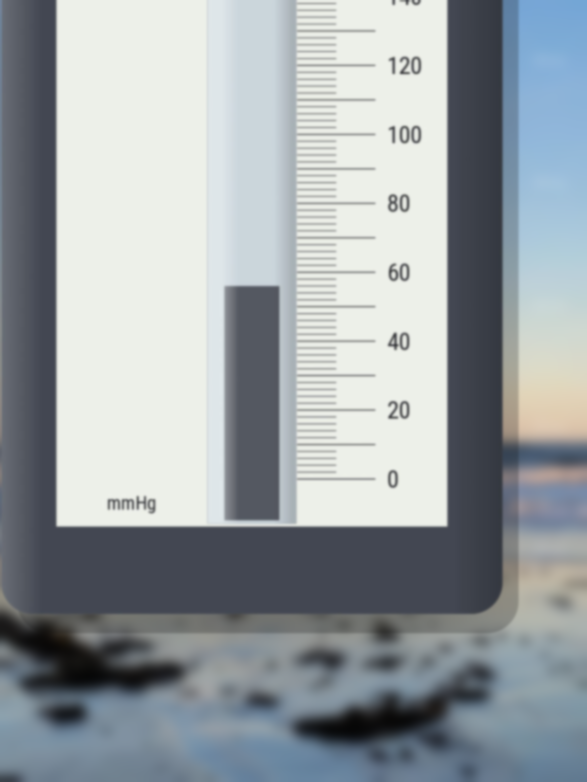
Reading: {"value": 56, "unit": "mmHg"}
